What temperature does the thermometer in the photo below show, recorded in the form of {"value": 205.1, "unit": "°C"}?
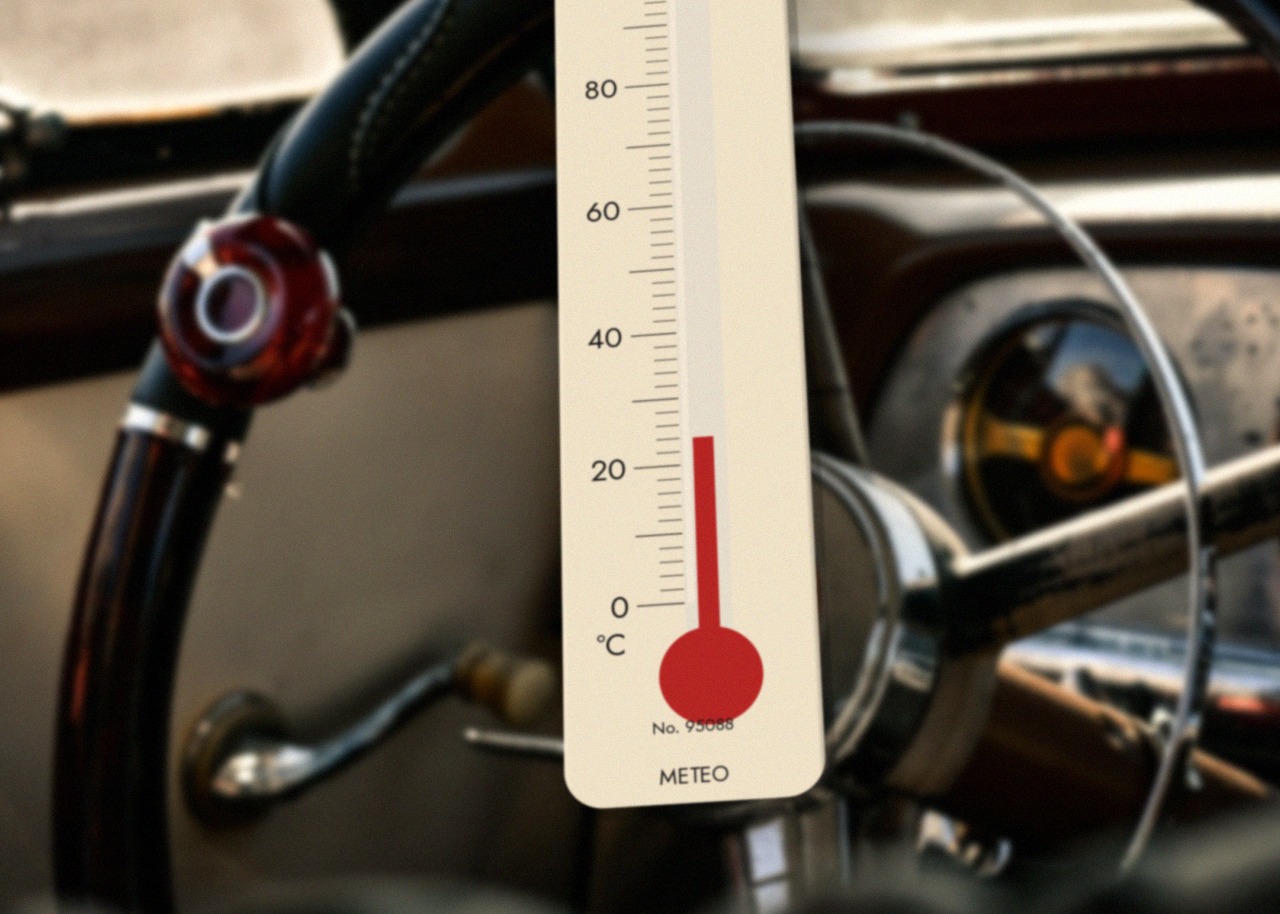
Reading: {"value": 24, "unit": "°C"}
